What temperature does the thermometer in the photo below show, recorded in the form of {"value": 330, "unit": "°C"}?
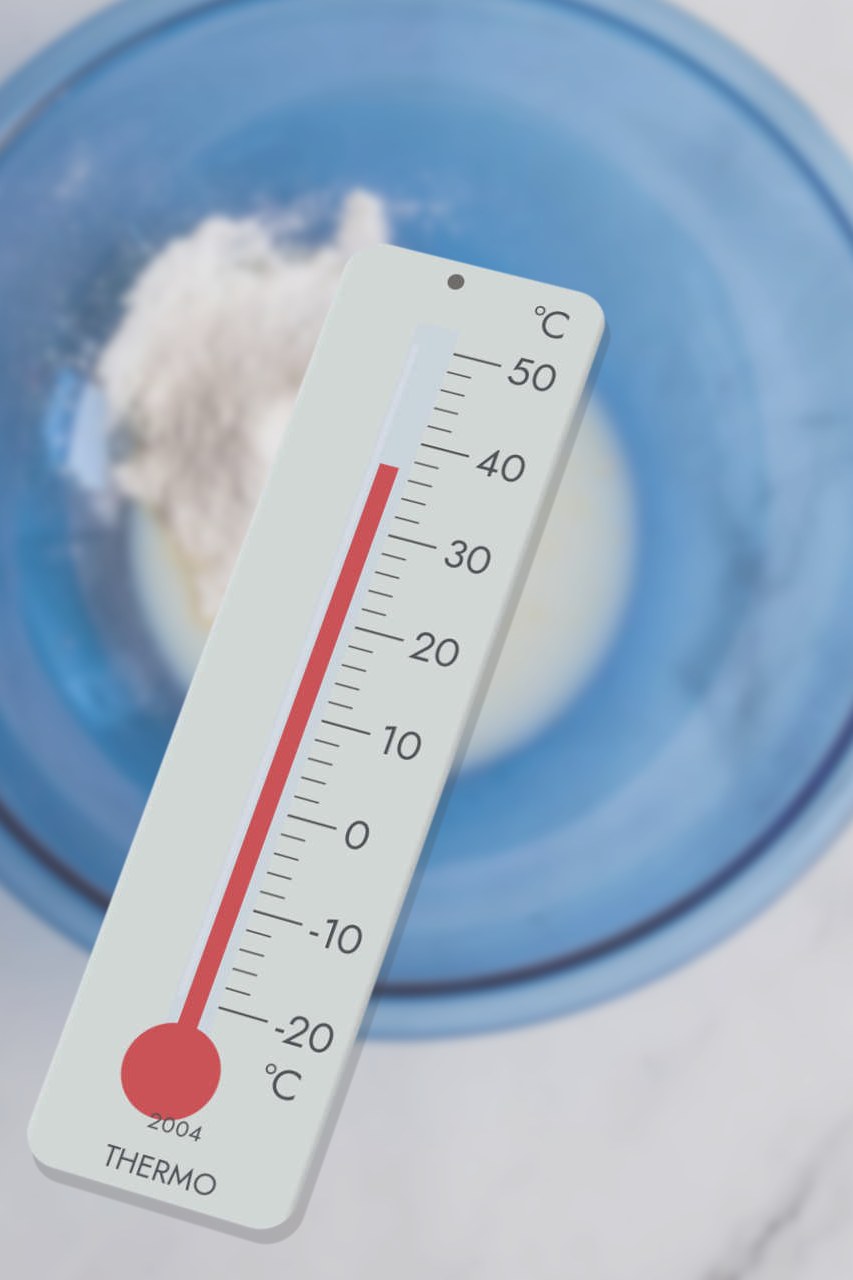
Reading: {"value": 37, "unit": "°C"}
